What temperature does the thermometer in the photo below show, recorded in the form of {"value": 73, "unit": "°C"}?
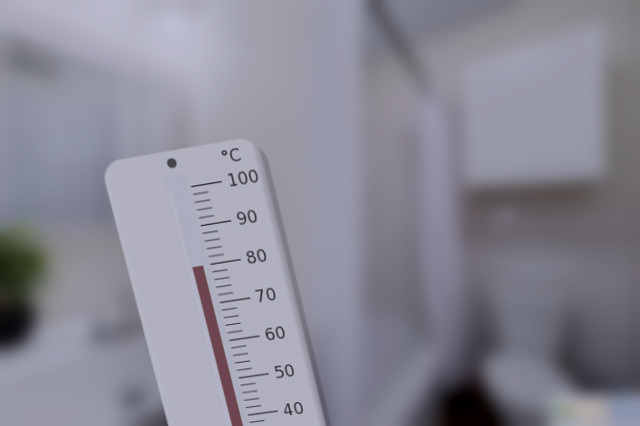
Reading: {"value": 80, "unit": "°C"}
